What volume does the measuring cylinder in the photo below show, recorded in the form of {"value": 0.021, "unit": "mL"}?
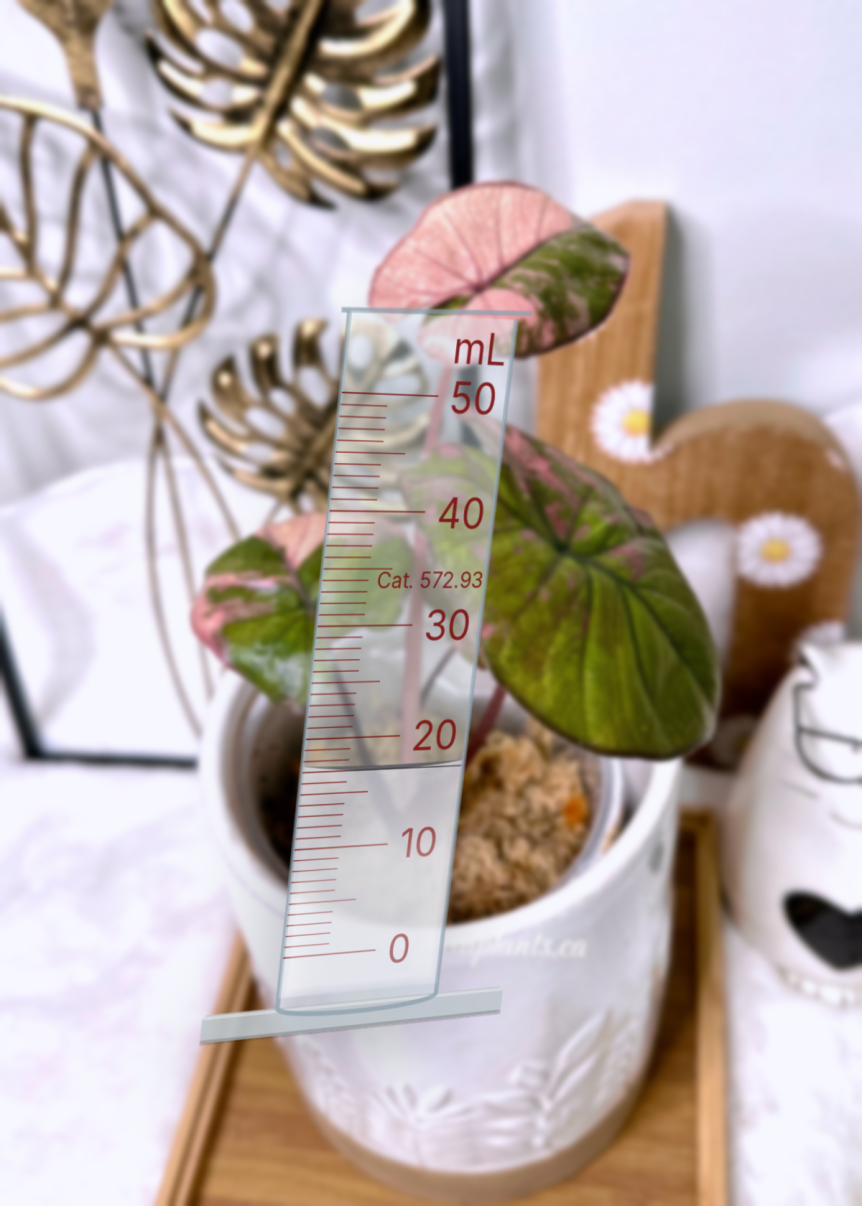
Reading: {"value": 17, "unit": "mL"}
